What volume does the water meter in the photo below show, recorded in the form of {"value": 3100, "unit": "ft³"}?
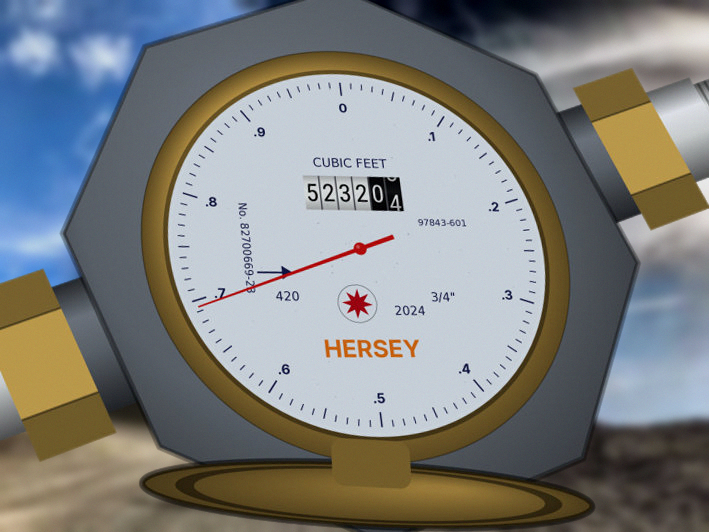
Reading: {"value": 523203.69, "unit": "ft³"}
